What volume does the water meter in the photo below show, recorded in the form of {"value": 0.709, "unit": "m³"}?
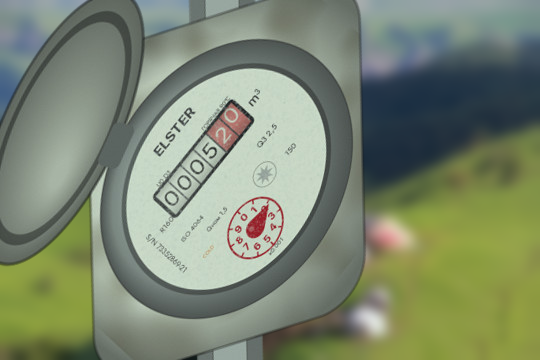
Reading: {"value": 5.202, "unit": "m³"}
